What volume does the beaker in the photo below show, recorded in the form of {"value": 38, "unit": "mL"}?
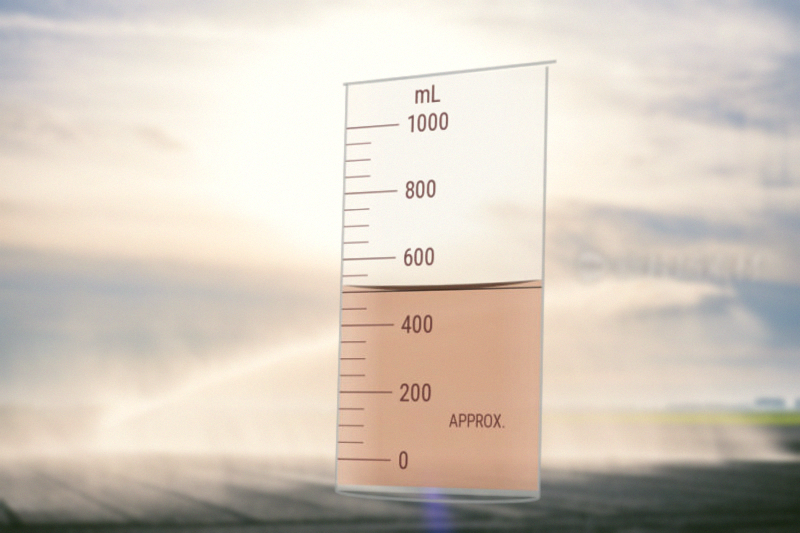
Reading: {"value": 500, "unit": "mL"}
